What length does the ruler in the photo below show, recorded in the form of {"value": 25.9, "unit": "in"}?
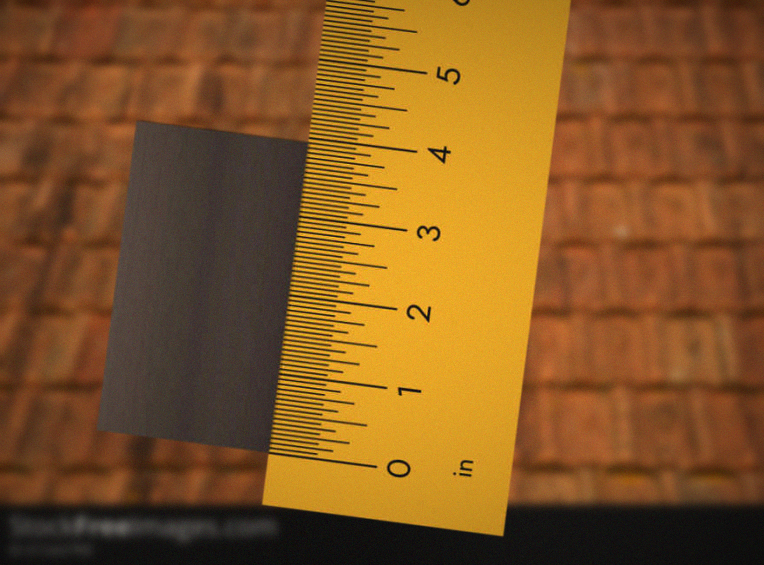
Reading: {"value": 3.9375, "unit": "in"}
